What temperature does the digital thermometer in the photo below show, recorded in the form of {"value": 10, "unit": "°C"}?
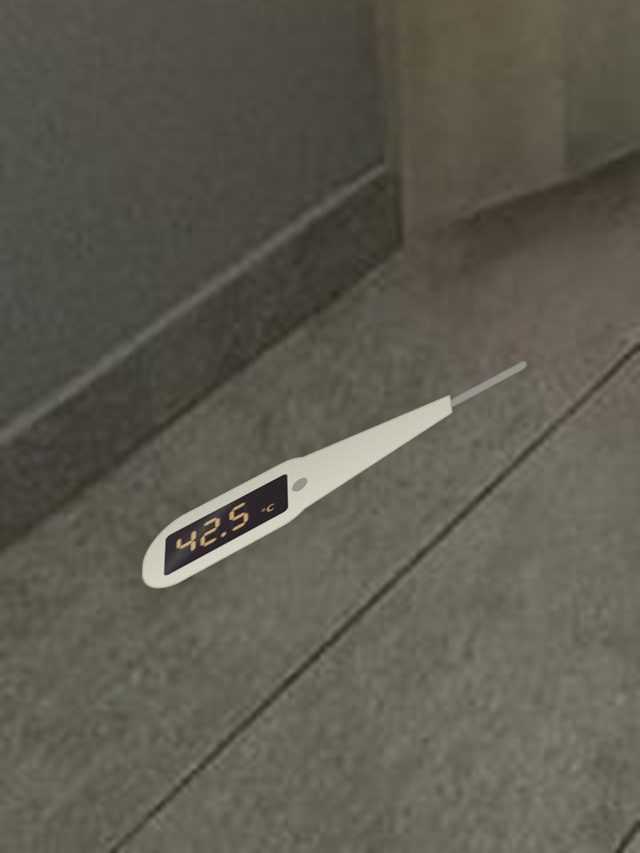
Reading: {"value": 42.5, "unit": "°C"}
